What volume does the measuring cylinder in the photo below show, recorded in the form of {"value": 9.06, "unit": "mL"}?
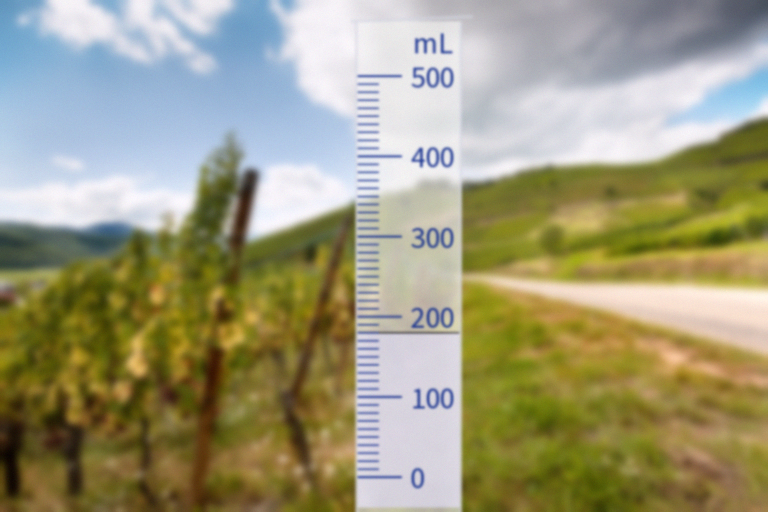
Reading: {"value": 180, "unit": "mL"}
